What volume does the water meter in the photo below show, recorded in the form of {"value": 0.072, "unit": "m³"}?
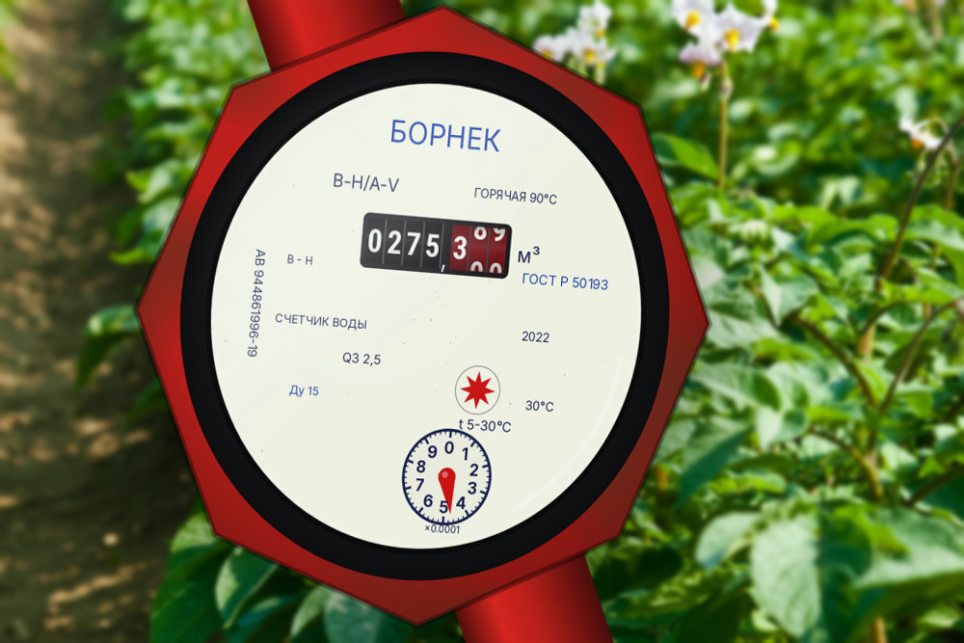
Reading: {"value": 275.3894, "unit": "m³"}
